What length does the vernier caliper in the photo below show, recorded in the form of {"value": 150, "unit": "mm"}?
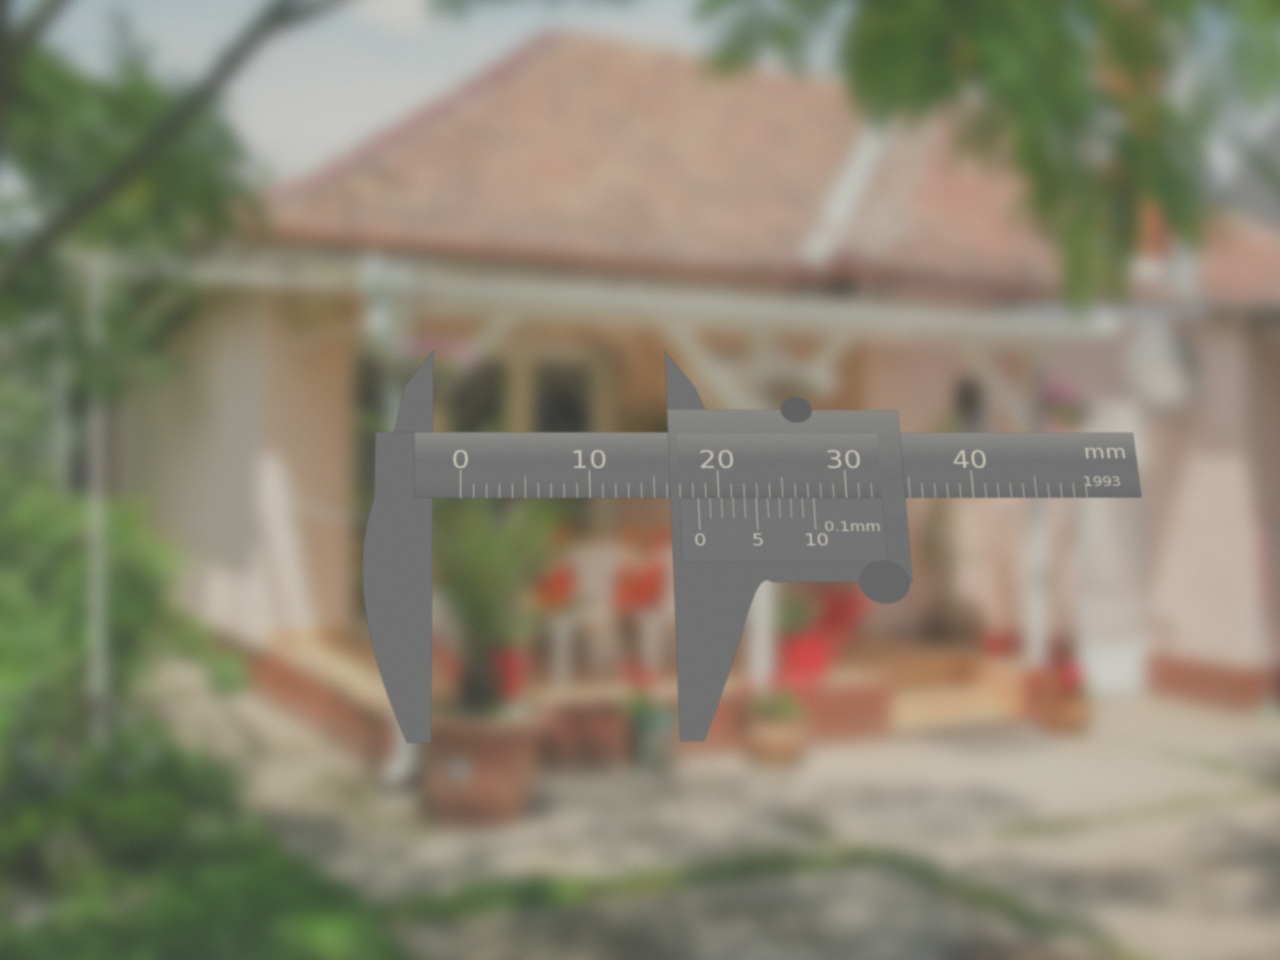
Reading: {"value": 18.4, "unit": "mm"}
